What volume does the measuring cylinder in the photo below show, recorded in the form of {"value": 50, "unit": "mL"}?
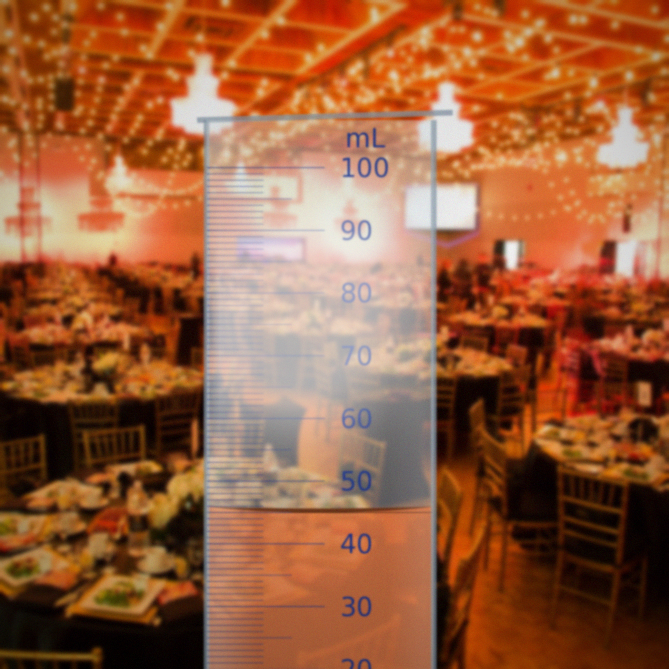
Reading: {"value": 45, "unit": "mL"}
